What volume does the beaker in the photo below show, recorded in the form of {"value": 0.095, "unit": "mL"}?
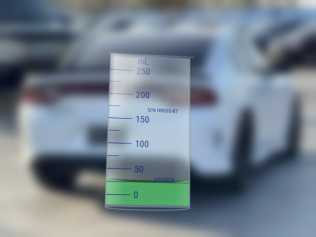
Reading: {"value": 25, "unit": "mL"}
